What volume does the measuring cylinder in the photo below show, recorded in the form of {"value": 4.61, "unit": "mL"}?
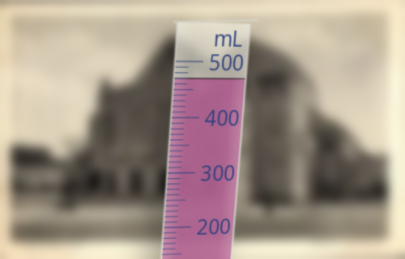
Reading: {"value": 470, "unit": "mL"}
